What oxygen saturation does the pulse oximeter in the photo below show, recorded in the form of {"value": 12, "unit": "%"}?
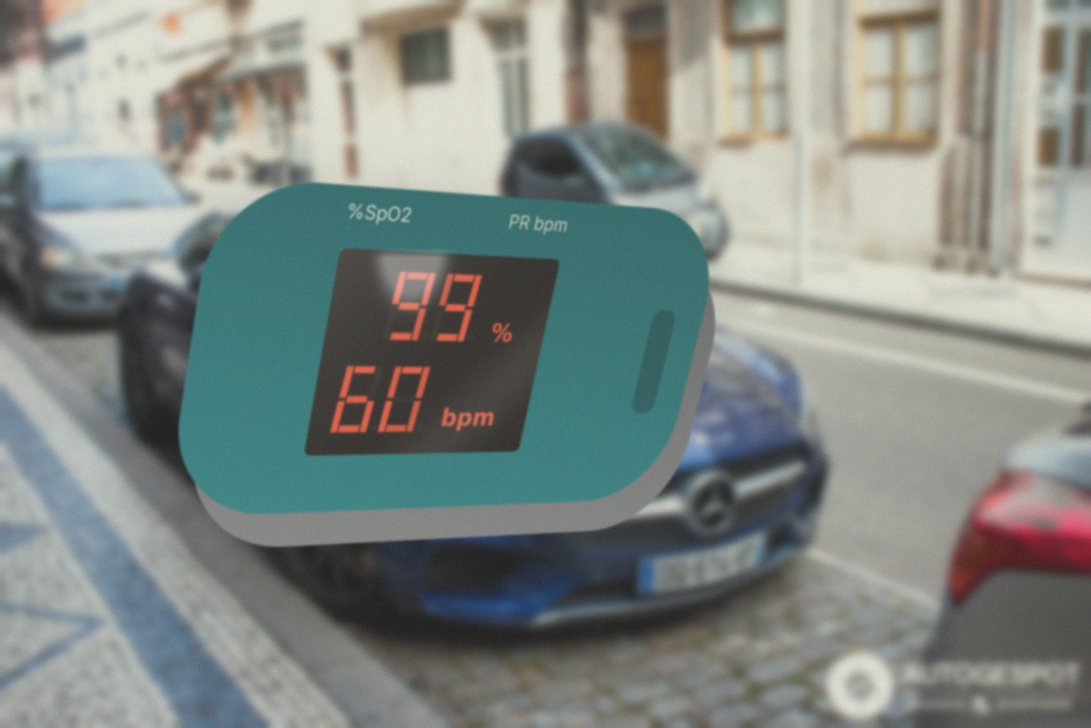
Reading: {"value": 99, "unit": "%"}
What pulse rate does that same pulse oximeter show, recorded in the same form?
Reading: {"value": 60, "unit": "bpm"}
